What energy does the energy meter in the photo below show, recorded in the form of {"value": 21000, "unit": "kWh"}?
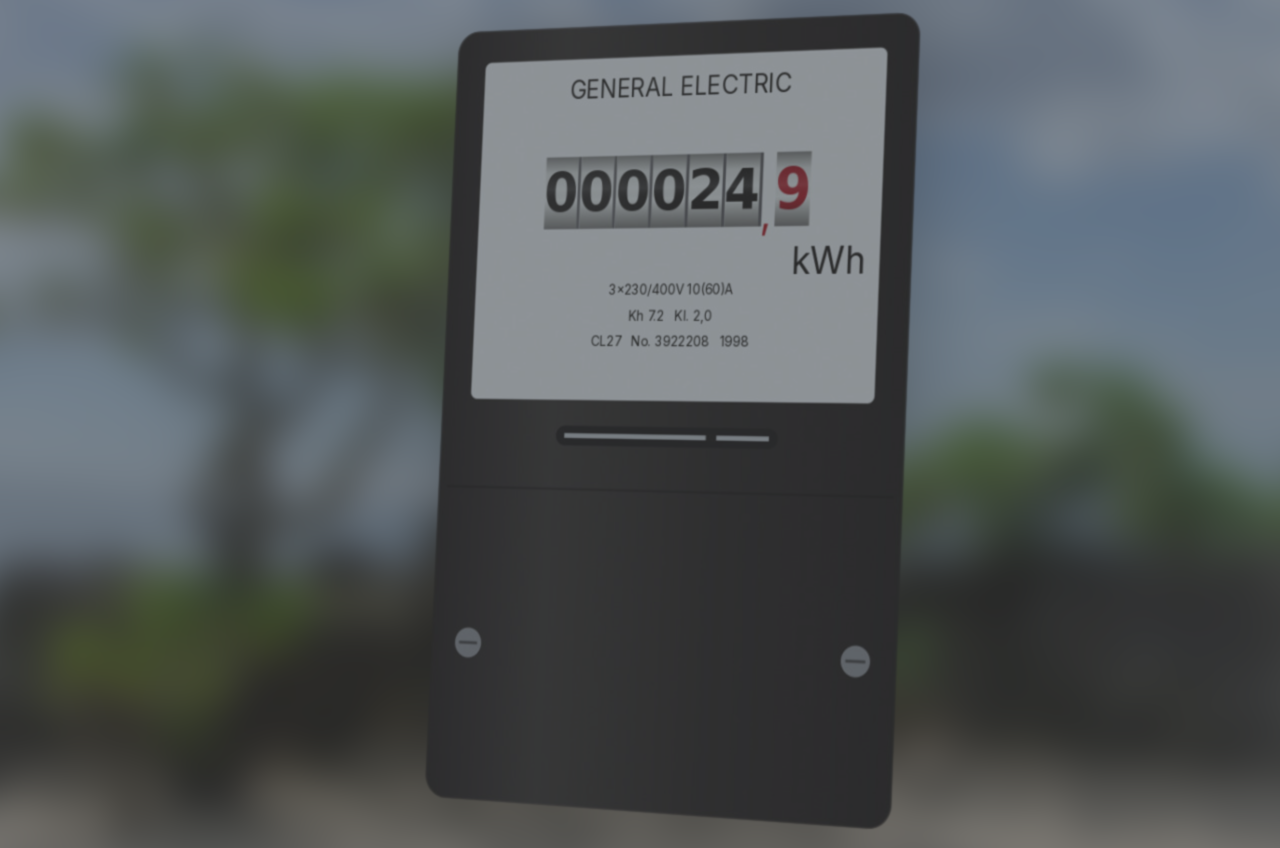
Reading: {"value": 24.9, "unit": "kWh"}
